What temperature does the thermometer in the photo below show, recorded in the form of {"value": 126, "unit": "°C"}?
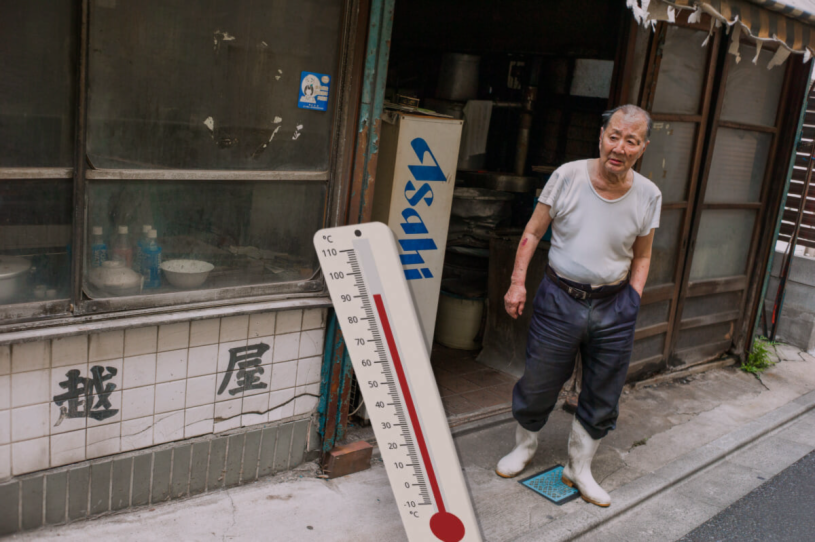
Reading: {"value": 90, "unit": "°C"}
